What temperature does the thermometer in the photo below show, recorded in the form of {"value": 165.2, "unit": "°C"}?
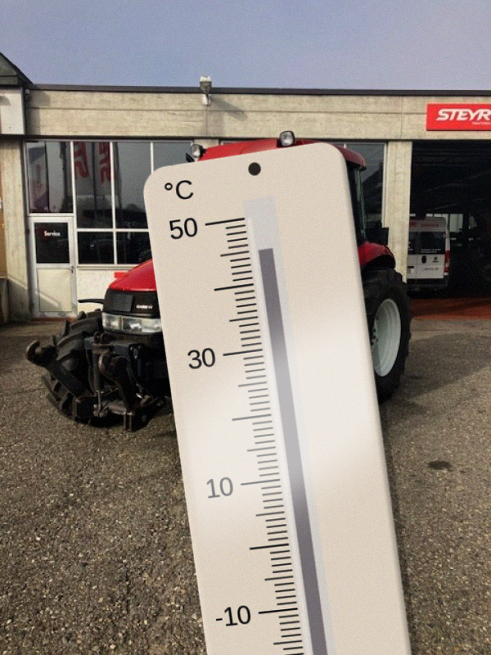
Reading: {"value": 45, "unit": "°C"}
